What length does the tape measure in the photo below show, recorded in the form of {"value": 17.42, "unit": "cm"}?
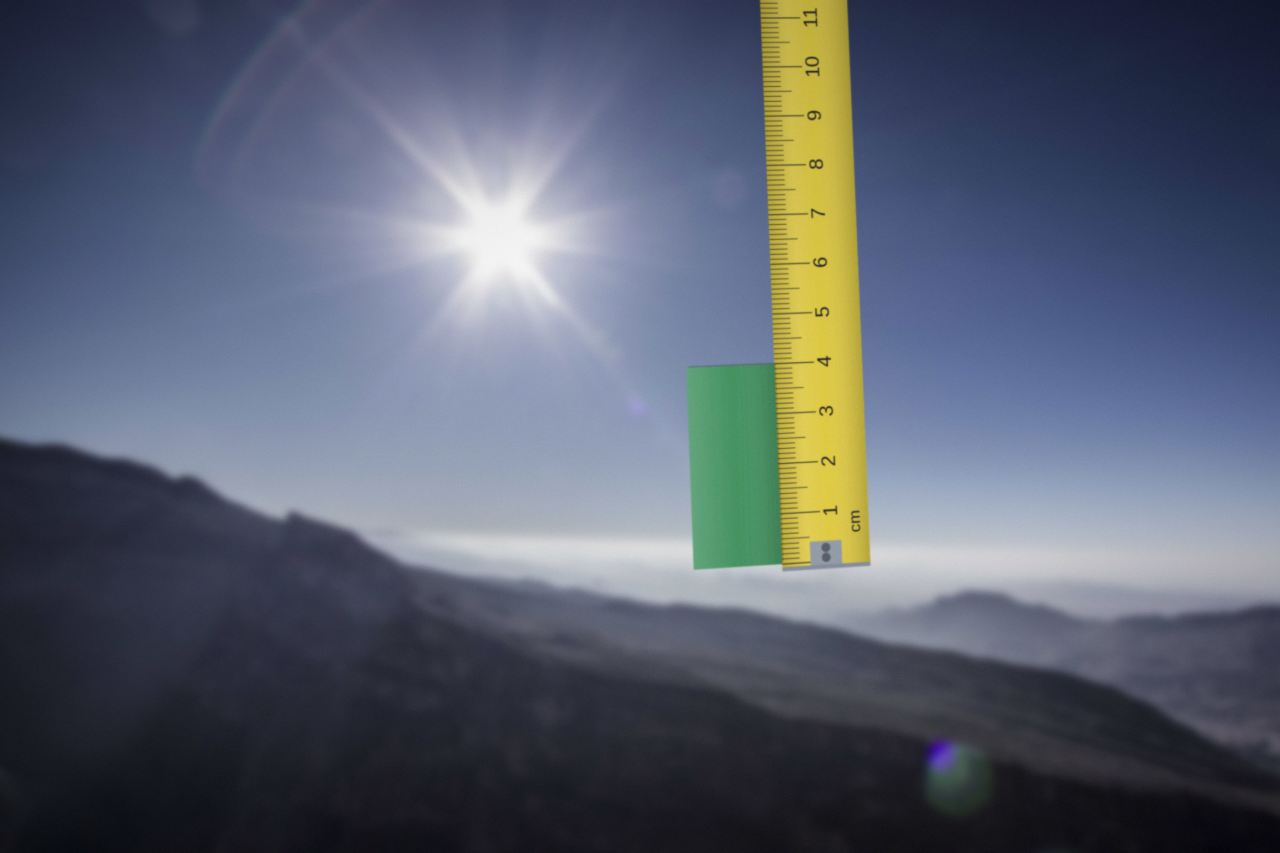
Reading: {"value": 4, "unit": "cm"}
